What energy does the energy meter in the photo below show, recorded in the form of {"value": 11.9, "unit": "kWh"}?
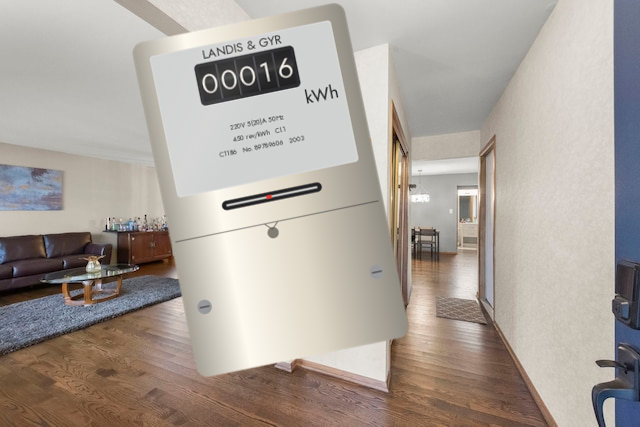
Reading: {"value": 16, "unit": "kWh"}
